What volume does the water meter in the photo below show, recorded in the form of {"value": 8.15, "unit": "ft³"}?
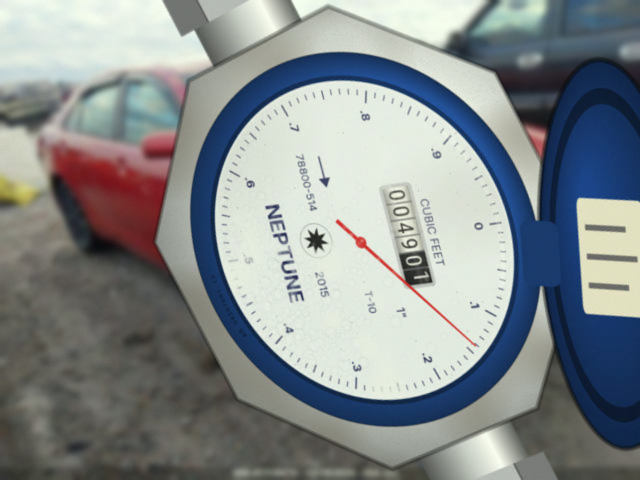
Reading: {"value": 4901.14, "unit": "ft³"}
